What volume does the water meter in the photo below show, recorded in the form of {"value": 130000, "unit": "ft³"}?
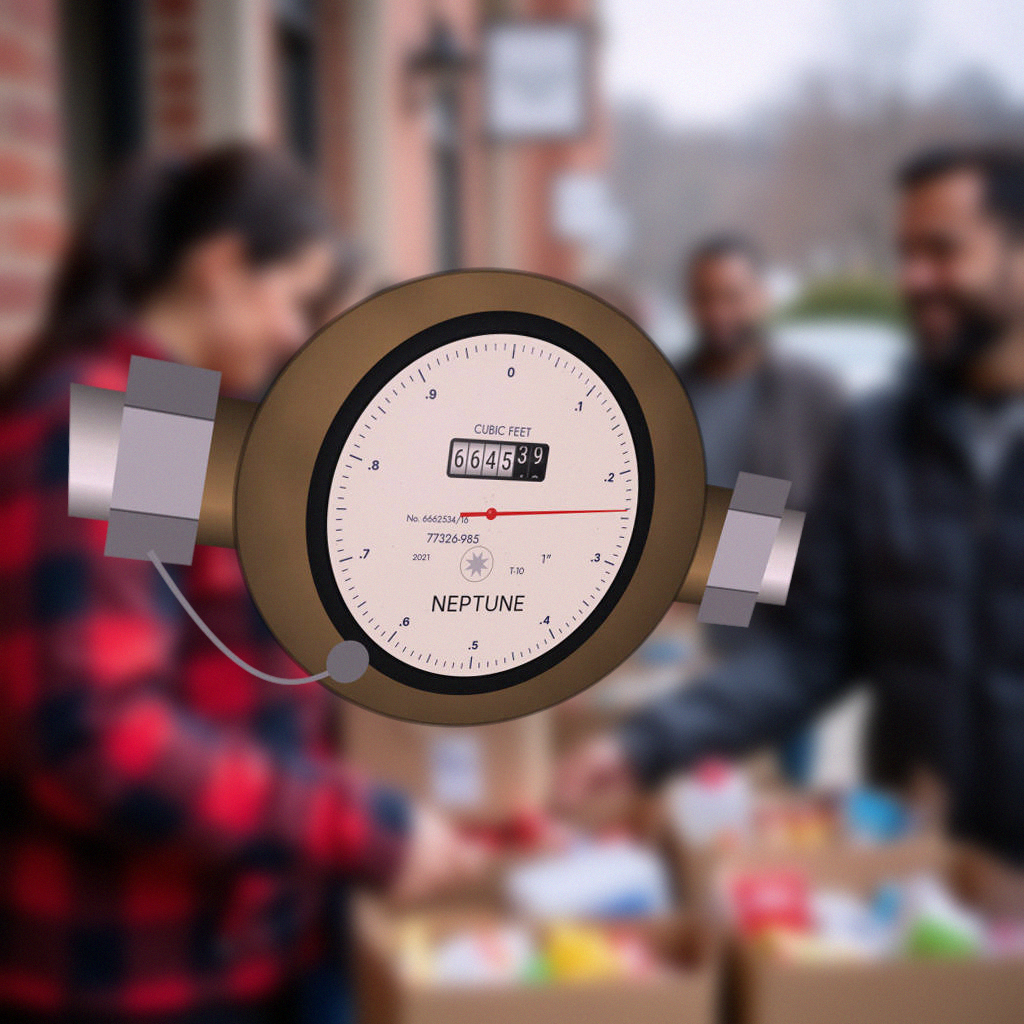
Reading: {"value": 664539.24, "unit": "ft³"}
